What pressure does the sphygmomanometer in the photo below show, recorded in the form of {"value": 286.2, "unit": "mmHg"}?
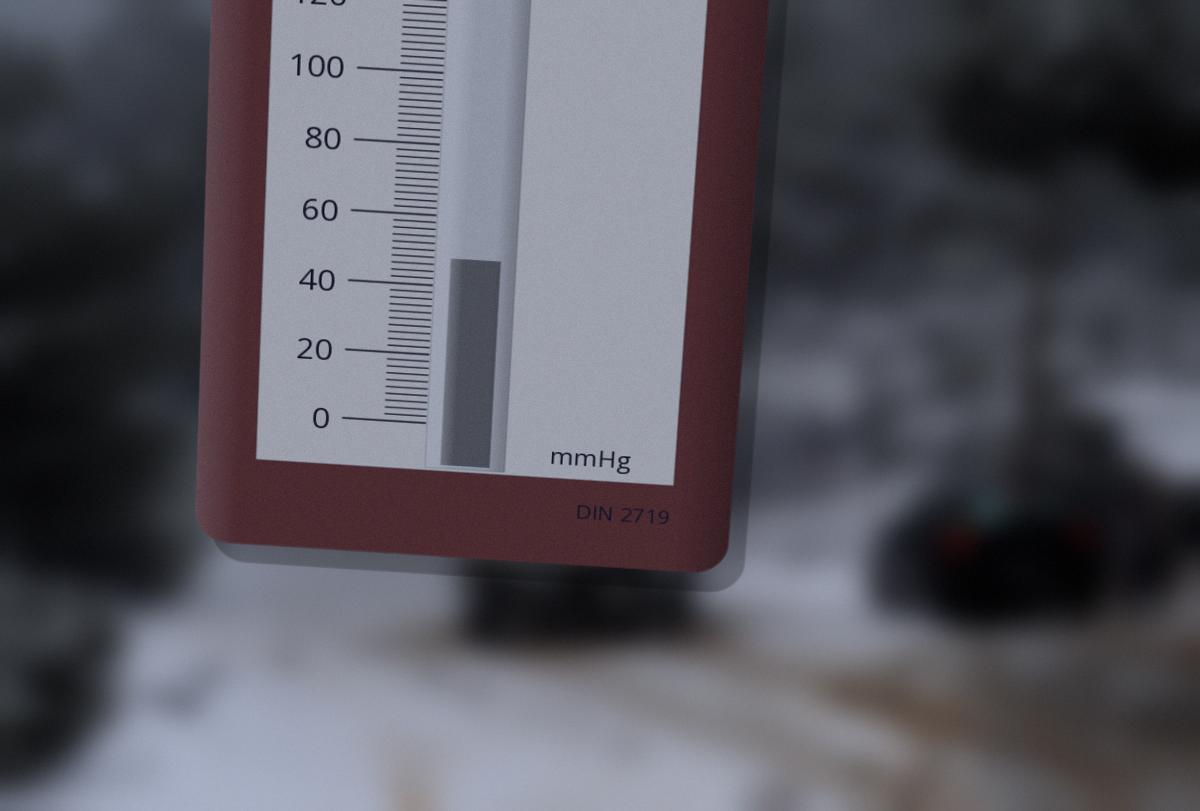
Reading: {"value": 48, "unit": "mmHg"}
